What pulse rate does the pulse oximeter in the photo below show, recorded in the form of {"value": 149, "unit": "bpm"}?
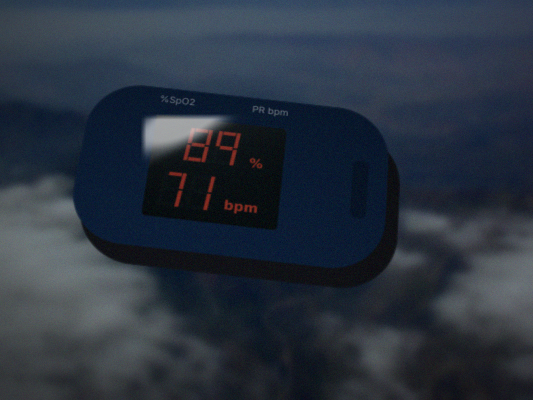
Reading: {"value": 71, "unit": "bpm"}
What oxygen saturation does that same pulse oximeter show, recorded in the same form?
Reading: {"value": 89, "unit": "%"}
